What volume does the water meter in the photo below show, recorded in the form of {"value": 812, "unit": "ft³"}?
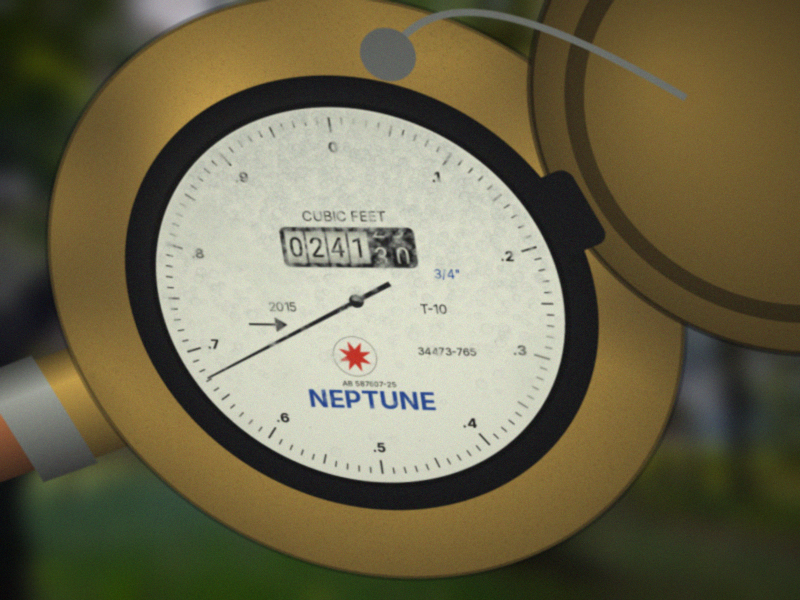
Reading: {"value": 24129.67, "unit": "ft³"}
